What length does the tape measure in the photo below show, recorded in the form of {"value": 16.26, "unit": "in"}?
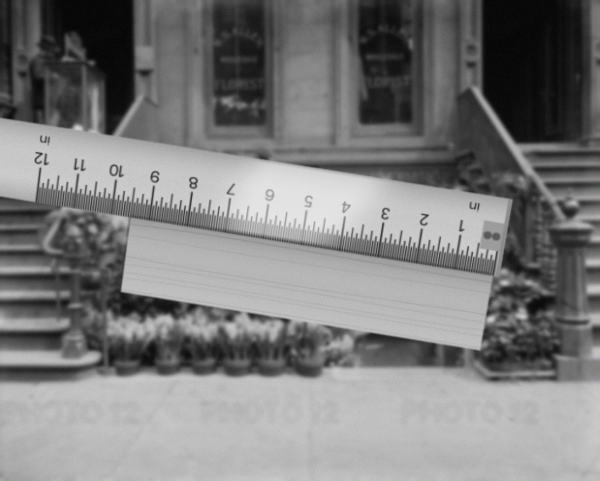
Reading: {"value": 9.5, "unit": "in"}
